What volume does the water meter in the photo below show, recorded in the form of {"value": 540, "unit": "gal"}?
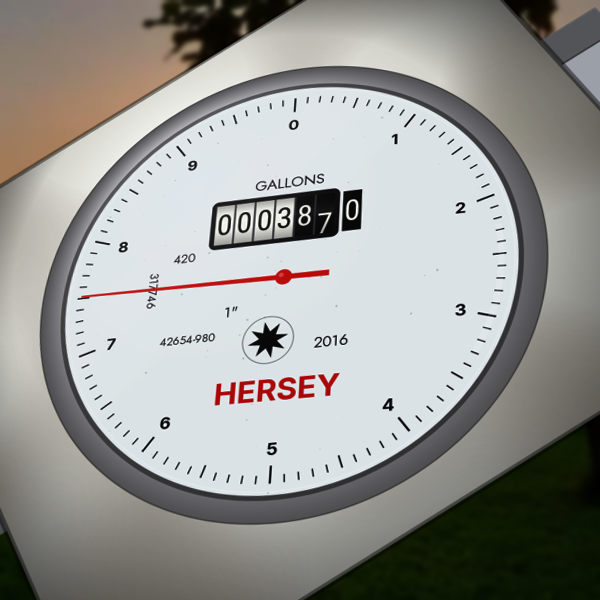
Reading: {"value": 3867.5, "unit": "gal"}
